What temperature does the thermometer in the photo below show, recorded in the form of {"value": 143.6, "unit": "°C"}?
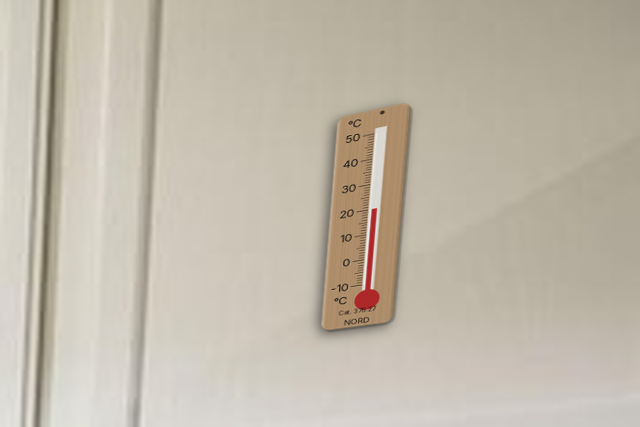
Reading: {"value": 20, "unit": "°C"}
